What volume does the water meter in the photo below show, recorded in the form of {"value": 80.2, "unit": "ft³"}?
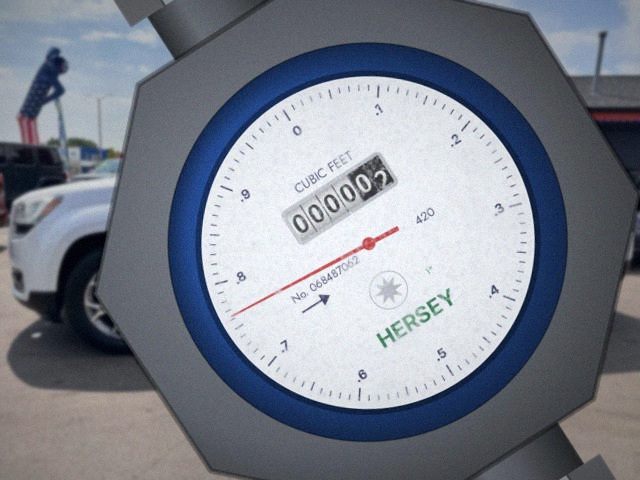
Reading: {"value": 1.76, "unit": "ft³"}
